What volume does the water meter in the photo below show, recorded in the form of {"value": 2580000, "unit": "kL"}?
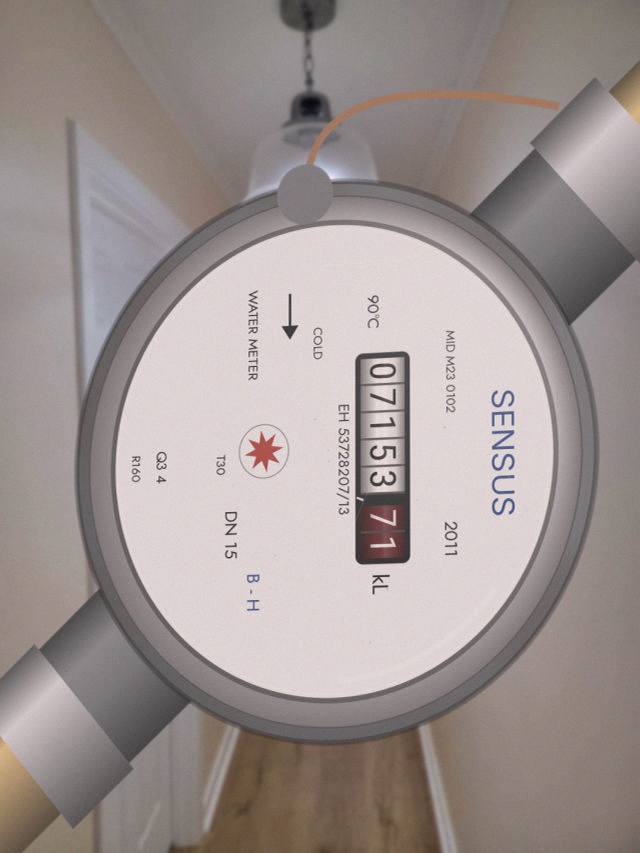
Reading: {"value": 7153.71, "unit": "kL"}
